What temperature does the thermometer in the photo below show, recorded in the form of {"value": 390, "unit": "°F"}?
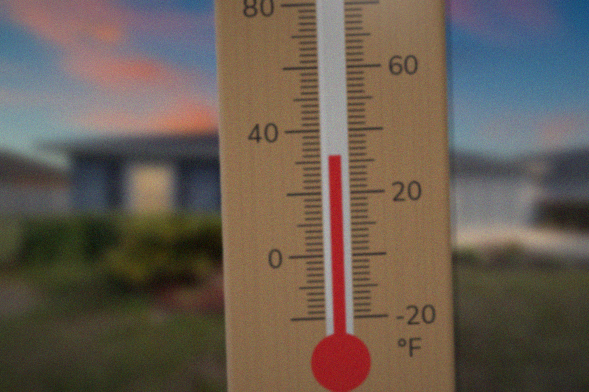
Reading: {"value": 32, "unit": "°F"}
